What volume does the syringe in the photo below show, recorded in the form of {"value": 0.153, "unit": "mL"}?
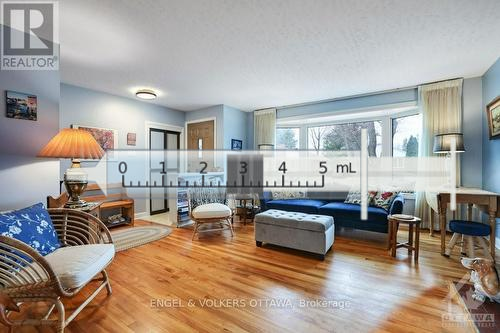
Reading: {"value": 2.6, "unit": "mL"}
